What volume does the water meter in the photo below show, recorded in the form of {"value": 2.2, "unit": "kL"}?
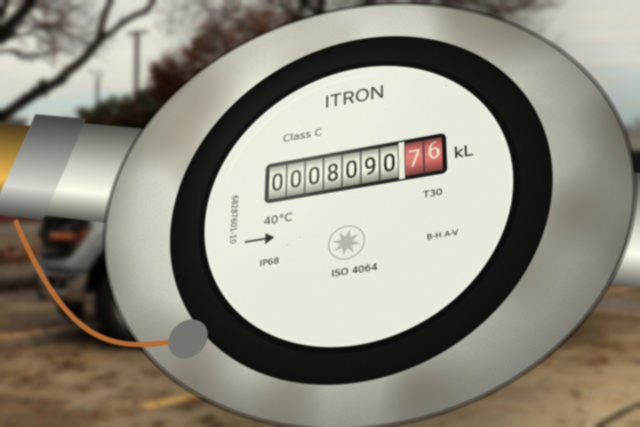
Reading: {"value": 8090.76, "unit": "kL"}
